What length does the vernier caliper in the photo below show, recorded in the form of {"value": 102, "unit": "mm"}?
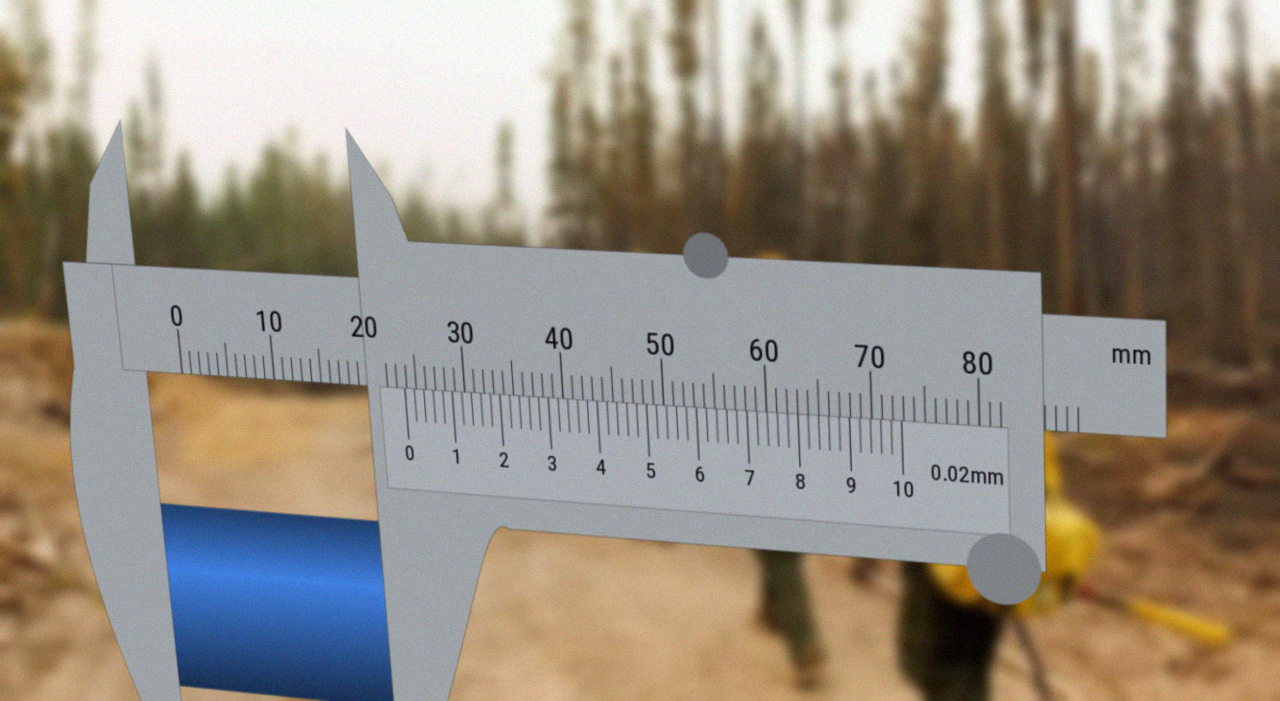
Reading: {"value": 23.8, "unit": "mm"}
